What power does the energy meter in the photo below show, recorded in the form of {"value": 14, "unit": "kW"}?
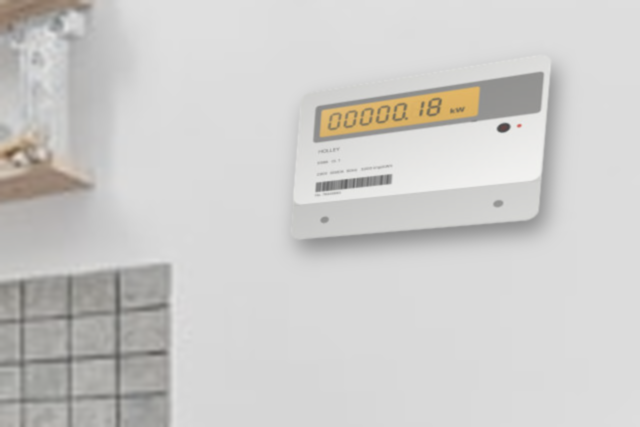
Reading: {"value": 0.18, "unit": "kW"}
